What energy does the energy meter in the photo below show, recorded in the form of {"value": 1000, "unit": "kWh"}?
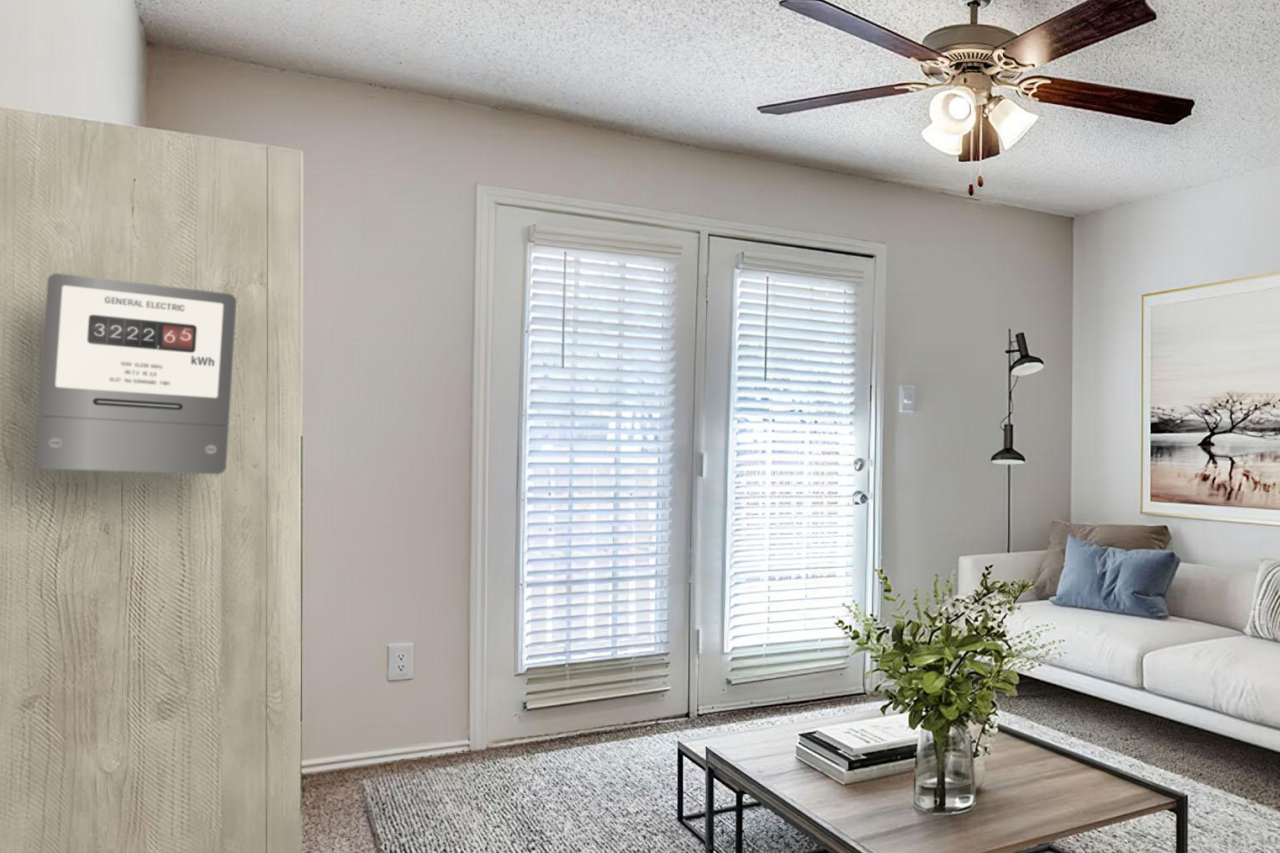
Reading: {"value": 3222.65, "unit": "kWh"}
